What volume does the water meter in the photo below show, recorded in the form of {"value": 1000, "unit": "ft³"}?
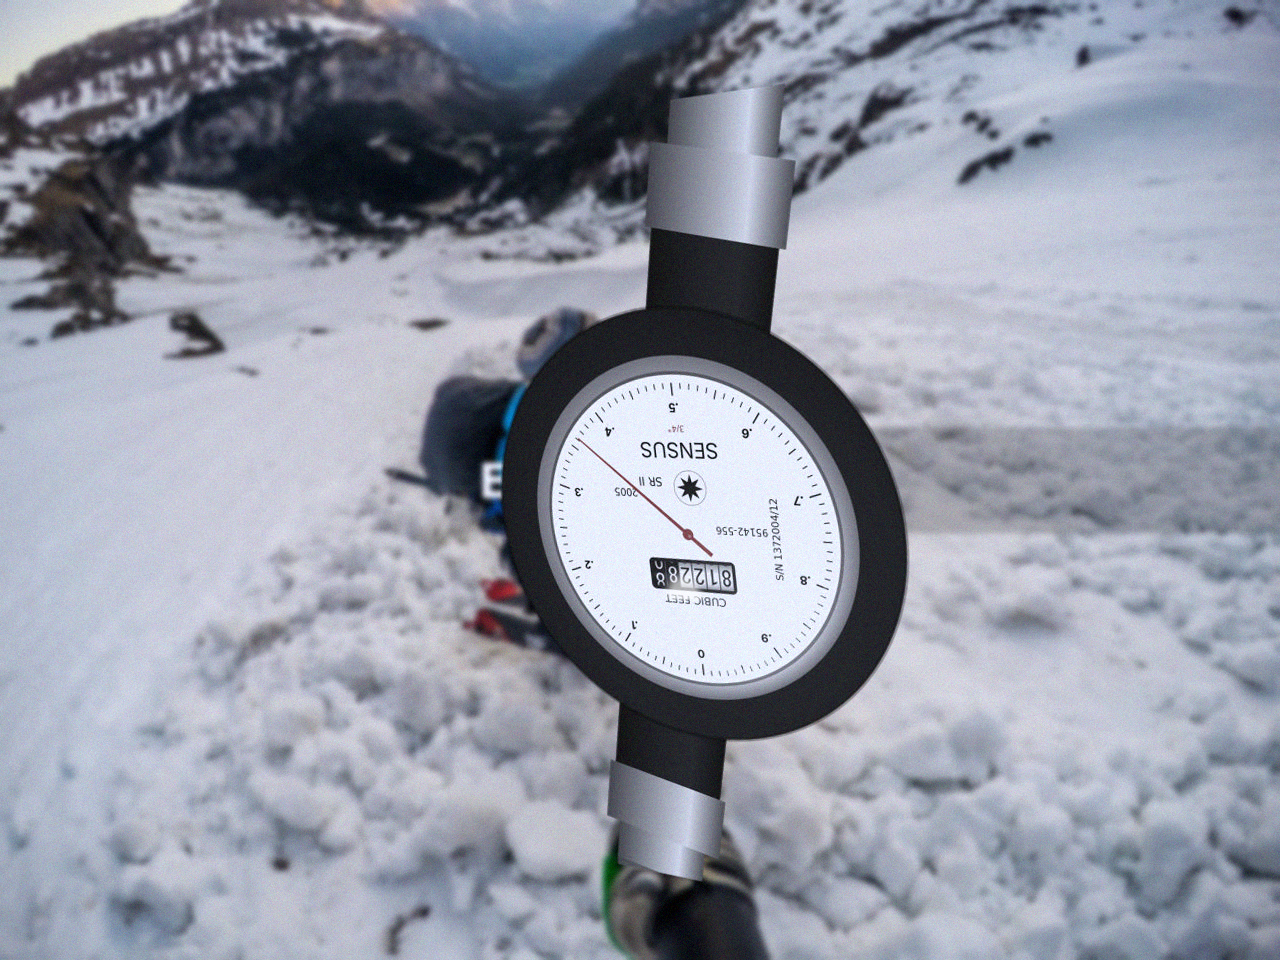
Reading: {"value": 812288.36, "unit": "ft³"}
